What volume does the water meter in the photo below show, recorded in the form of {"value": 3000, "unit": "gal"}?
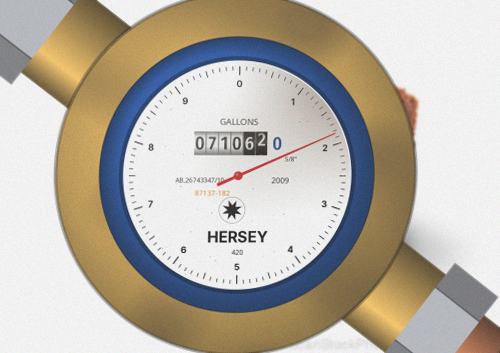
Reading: {"value": 710621.8, "unit": "gal"}
